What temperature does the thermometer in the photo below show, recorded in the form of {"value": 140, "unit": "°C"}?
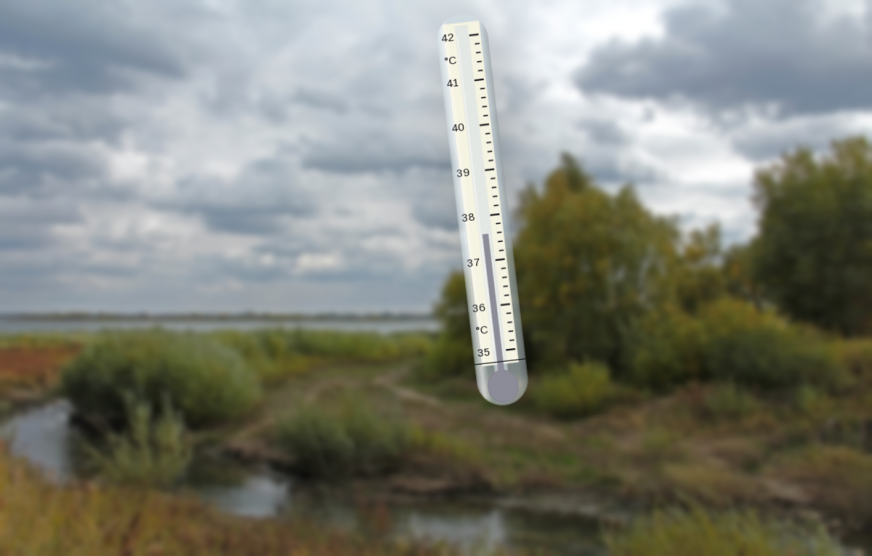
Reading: {"value": 37.6, "unit": "°C"}
